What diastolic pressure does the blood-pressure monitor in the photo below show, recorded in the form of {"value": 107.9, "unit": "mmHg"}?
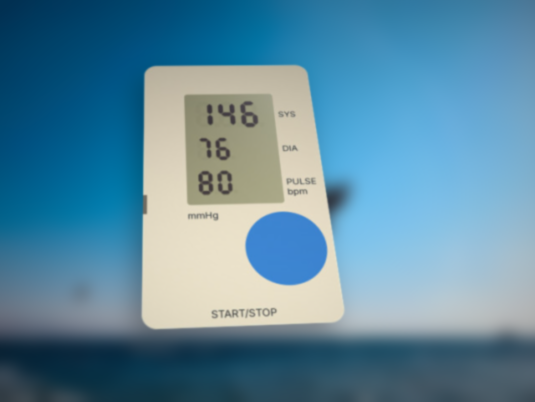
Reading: {"value": 76, "unit": "mmHg"}
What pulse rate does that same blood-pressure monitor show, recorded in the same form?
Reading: {"value": 80, "unit": "bpm"}
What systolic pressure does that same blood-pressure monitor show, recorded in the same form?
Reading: {"value": 146, "unit": "mmHg"}
